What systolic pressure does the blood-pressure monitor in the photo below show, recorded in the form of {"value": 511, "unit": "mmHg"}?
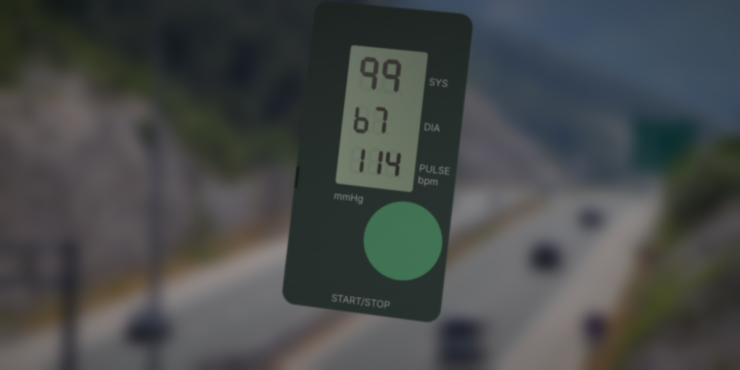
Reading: {"value": 99, "unit": "mmHg"}
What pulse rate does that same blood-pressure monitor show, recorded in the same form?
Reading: {"value": 114, "unit": "bpm"}
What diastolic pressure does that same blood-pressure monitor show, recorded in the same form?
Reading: {"value": 67, "unit": "mmHg"}
